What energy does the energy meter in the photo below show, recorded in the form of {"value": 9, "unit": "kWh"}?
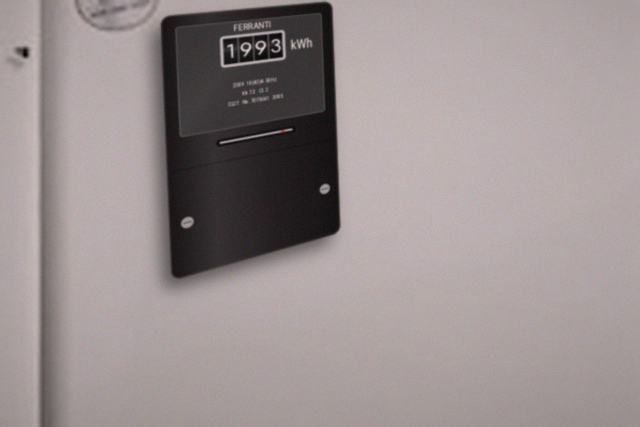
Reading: {"value": 1993, "unit": "kWh"}
